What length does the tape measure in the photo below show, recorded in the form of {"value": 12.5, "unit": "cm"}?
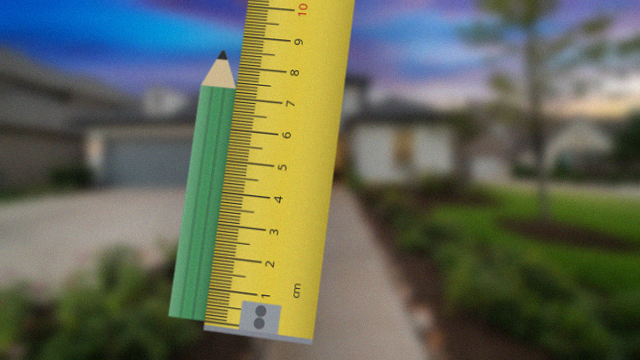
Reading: {"value": 8.5, "unit": "cm"}
